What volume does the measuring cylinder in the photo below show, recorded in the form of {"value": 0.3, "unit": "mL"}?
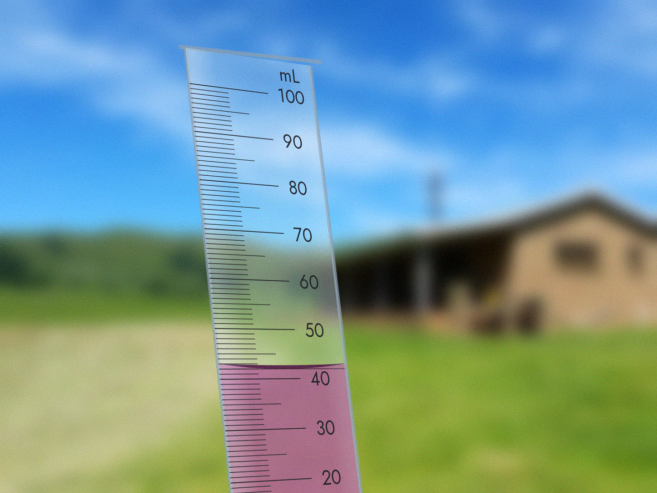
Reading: {"value": 42, "unit": "mL"}
